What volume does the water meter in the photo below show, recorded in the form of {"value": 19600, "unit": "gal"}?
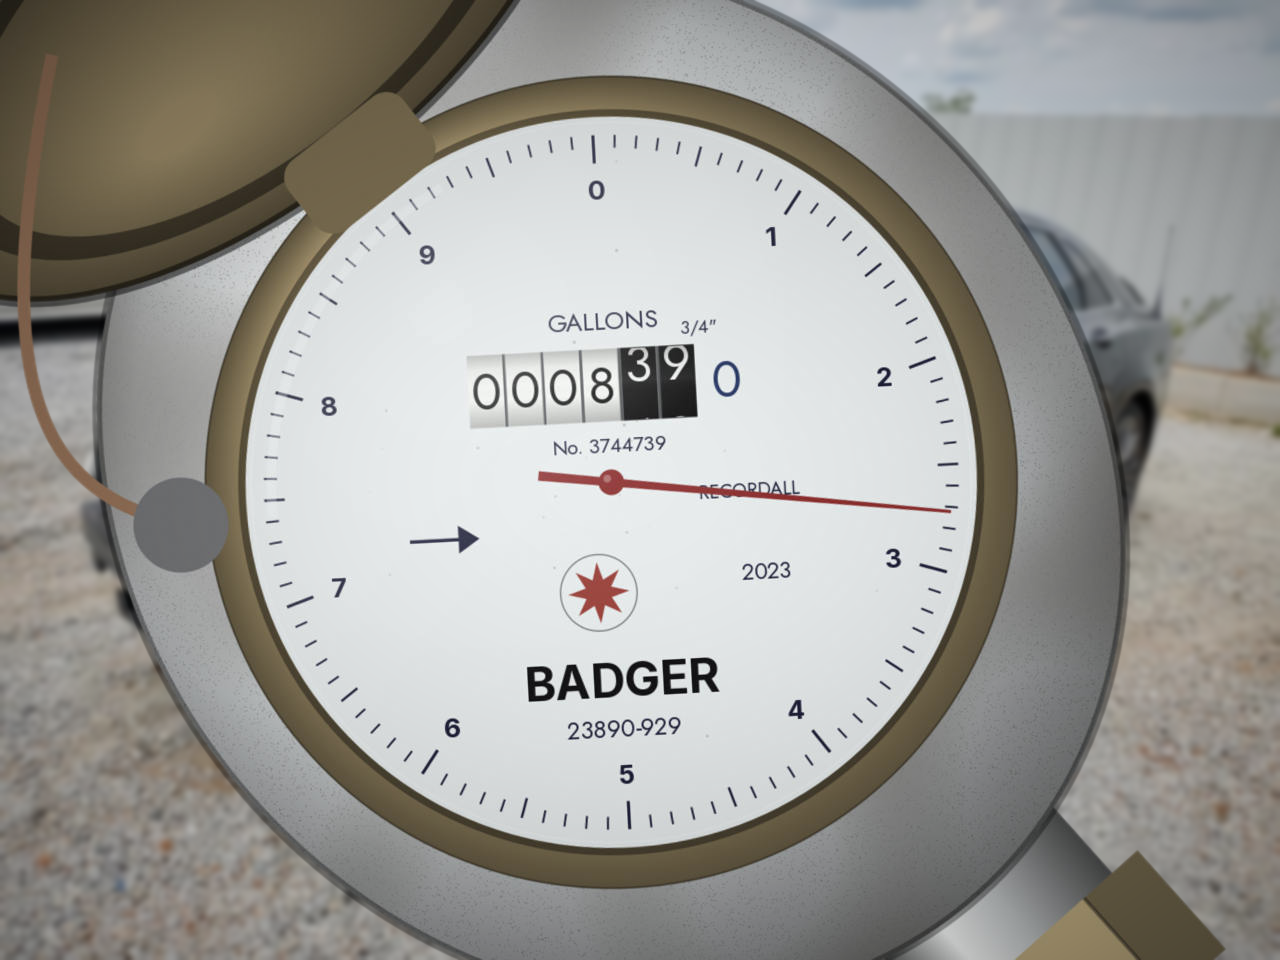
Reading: {"value": 8392.7, "unit": "gal"}
